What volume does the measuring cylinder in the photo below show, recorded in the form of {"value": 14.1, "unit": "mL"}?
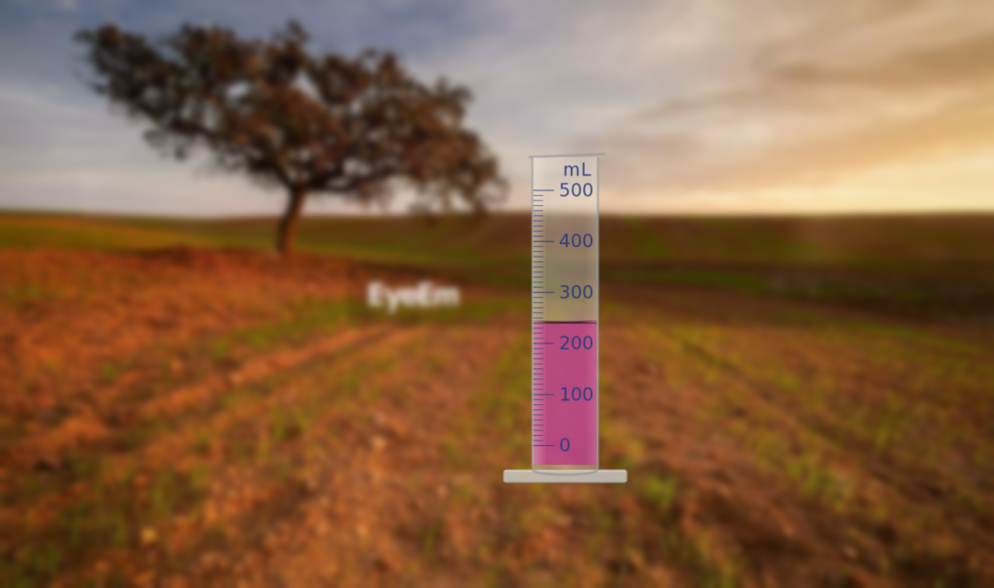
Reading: {"value": 240, "unit": "mL"}
